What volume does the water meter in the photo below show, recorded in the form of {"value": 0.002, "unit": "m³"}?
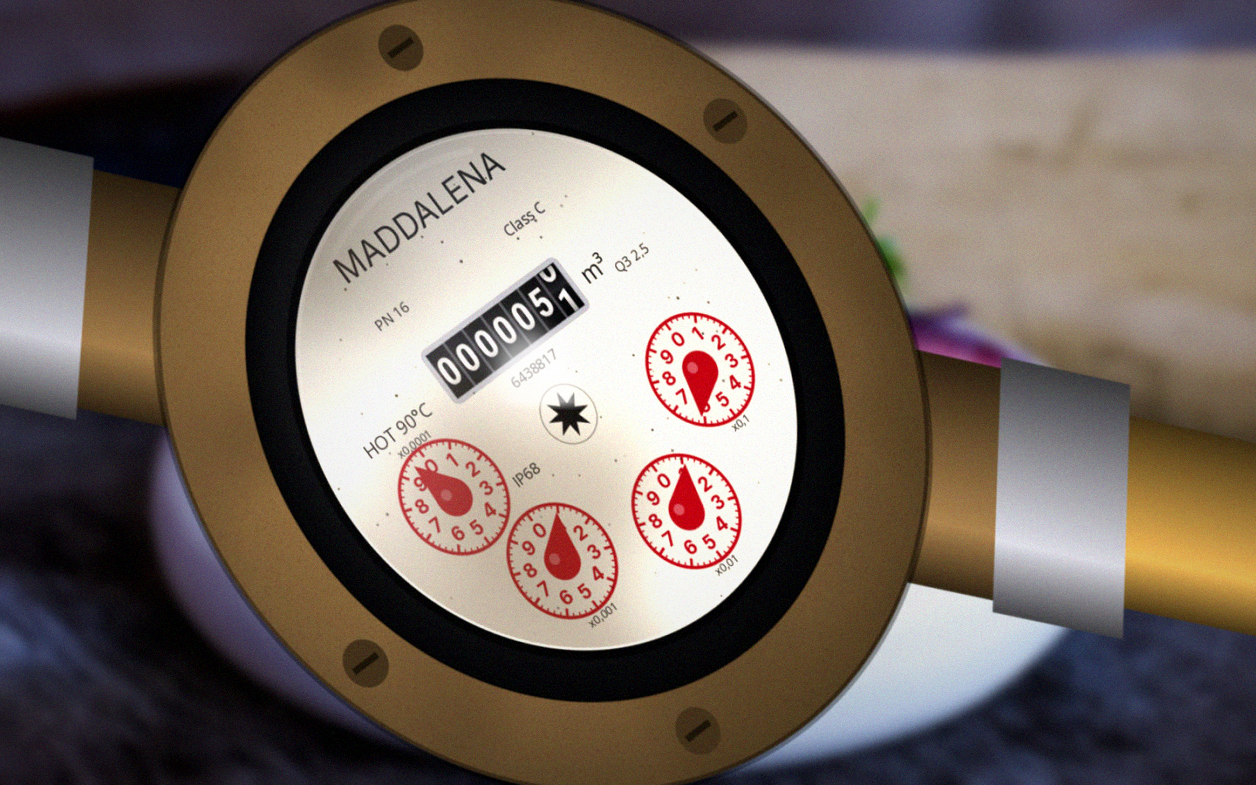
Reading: {"value": 50.6109, "unit": "m³"}
